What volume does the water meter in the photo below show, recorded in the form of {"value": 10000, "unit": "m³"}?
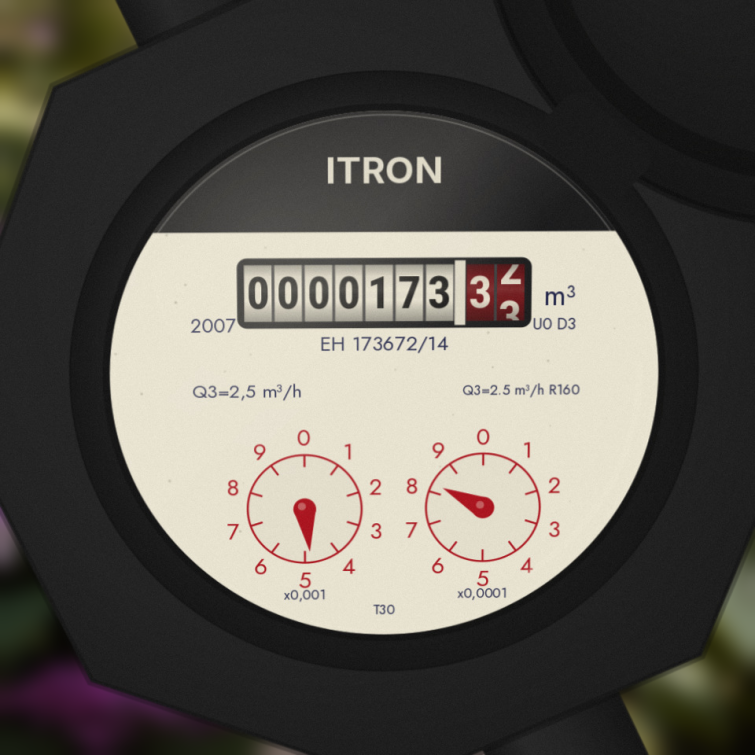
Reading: {"value": 173.3248, "unit": "m³"}
